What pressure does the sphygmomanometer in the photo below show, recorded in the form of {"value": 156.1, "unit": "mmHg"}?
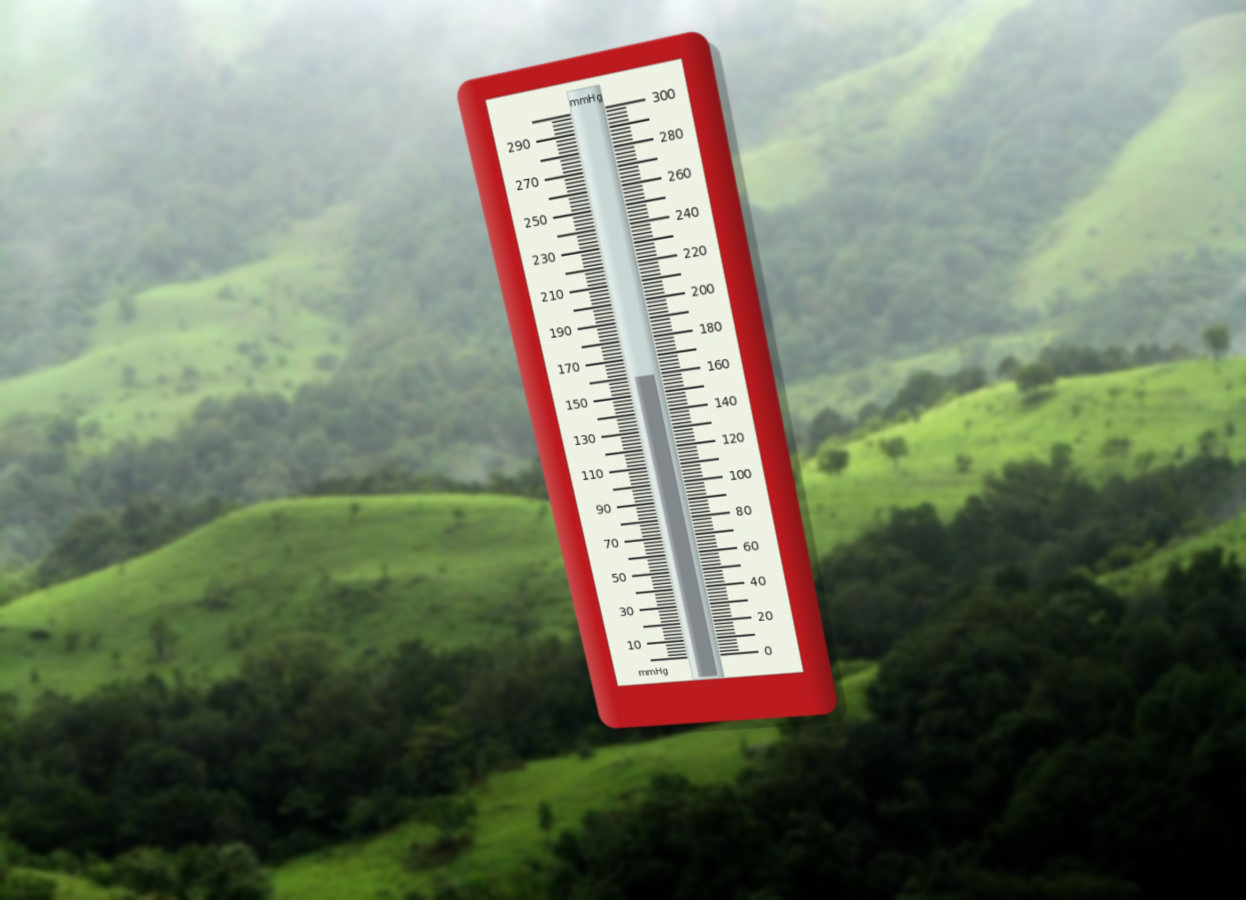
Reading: {"value": 160, "unit": "mmHg"}
